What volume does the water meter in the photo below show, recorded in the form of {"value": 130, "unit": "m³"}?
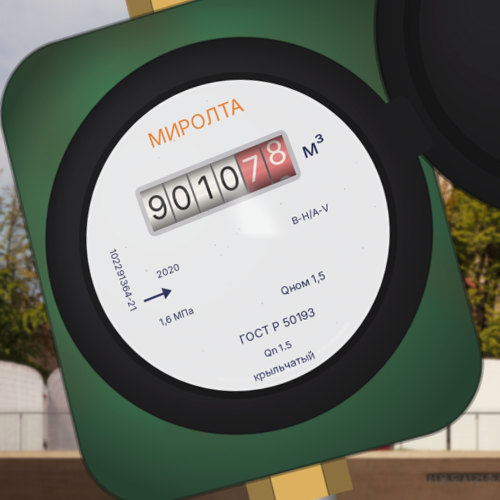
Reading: {"value": 9010.78, "unit": "m³"}
